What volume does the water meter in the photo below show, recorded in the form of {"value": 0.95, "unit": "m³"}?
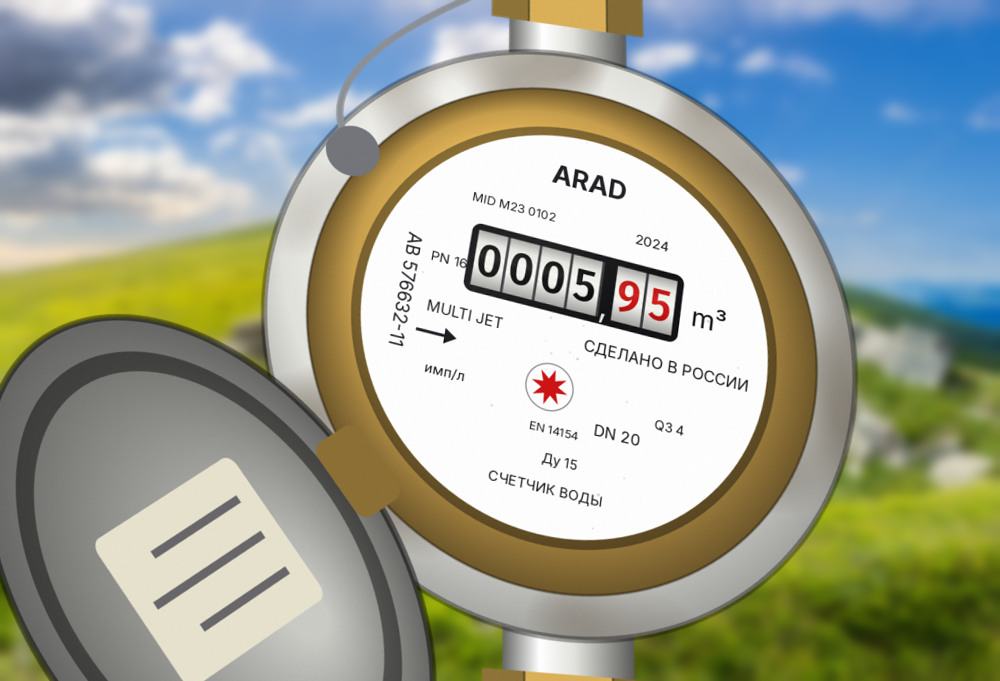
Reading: {"value": 5.95, "unit": "m³"}
